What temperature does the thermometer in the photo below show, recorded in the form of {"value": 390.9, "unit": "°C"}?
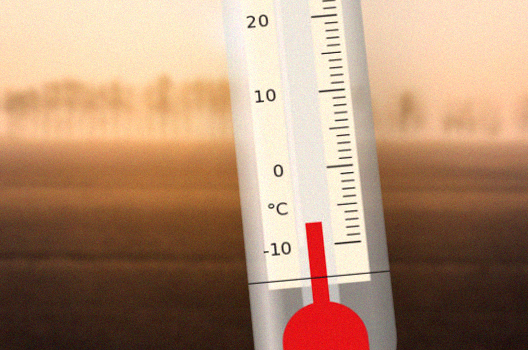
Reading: {"value": -7, "unit": "°C"}
